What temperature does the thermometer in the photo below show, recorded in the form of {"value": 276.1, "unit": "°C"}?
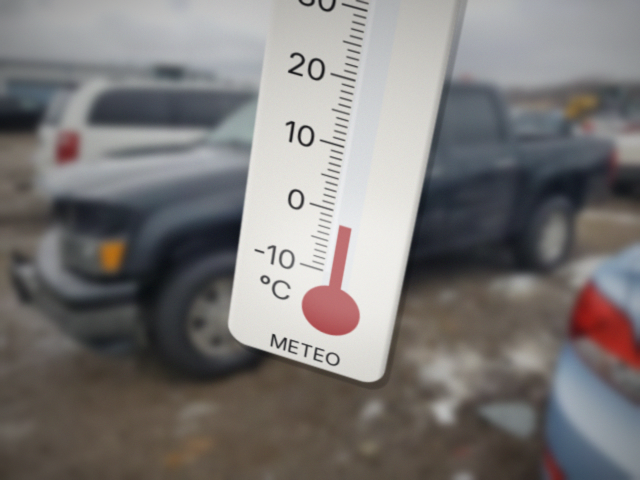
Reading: {"value": -2, "unit": "°C"}
